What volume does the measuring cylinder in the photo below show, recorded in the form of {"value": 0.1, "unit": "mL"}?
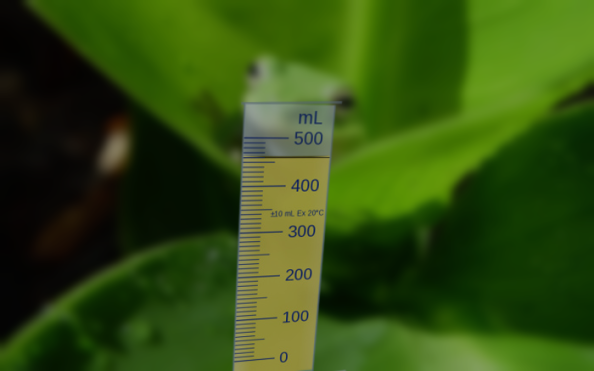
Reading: {"value": 460, "unit": "mL"}
